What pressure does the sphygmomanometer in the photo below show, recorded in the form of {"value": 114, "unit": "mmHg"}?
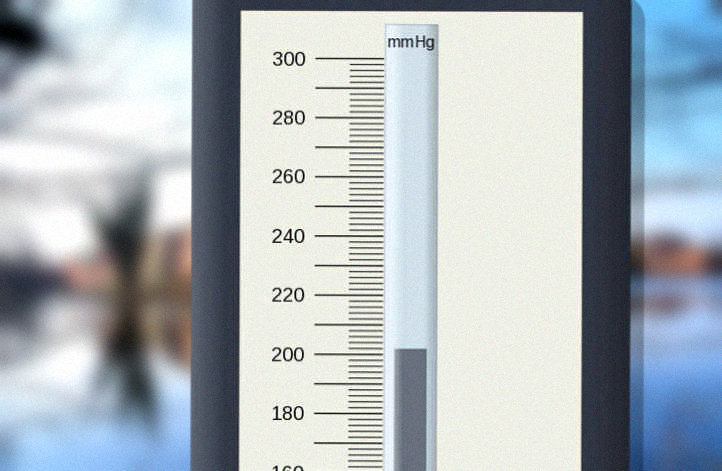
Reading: {"value": 202, "unit": "mmHg"}
